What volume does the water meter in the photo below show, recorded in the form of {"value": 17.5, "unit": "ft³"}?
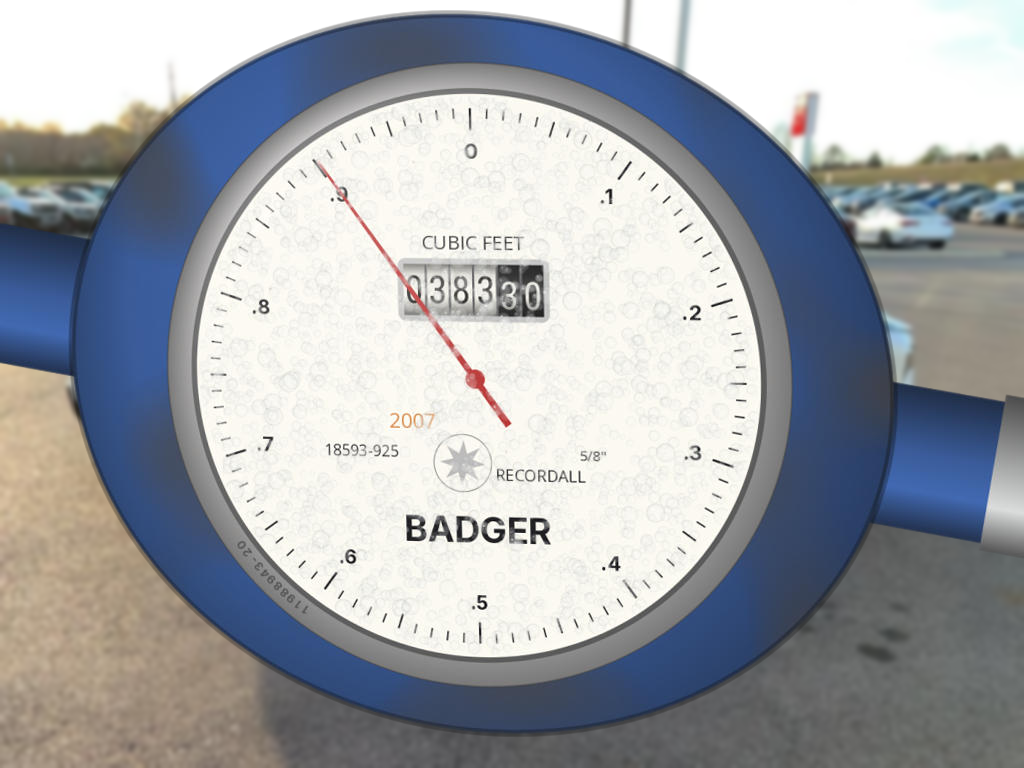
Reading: {"value": 38329.90, "unit": "ft³"}
